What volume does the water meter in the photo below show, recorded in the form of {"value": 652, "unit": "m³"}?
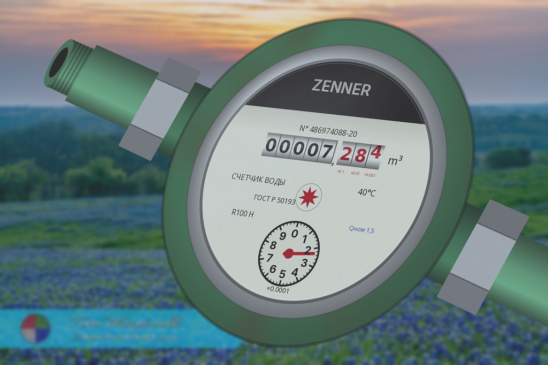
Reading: {"value": 7.2842, "unit": "m³"}
